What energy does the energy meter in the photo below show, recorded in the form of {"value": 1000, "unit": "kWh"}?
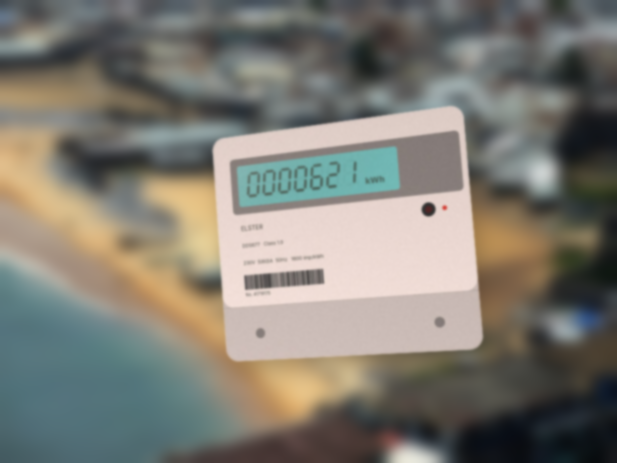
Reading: {"value": 621, "unit": "kWh"}
